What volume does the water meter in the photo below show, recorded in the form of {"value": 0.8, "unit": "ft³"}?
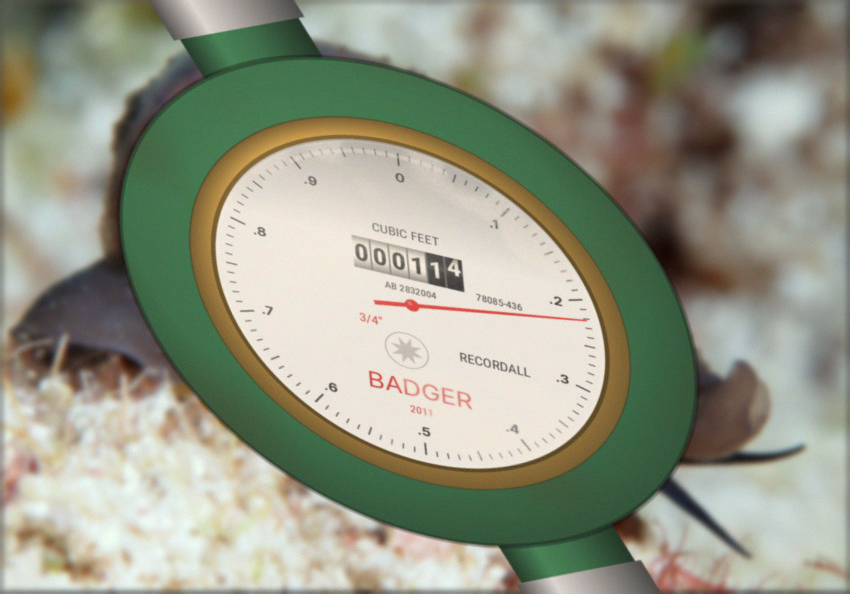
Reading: {"value": 114.22, "unit": "ft³"}
